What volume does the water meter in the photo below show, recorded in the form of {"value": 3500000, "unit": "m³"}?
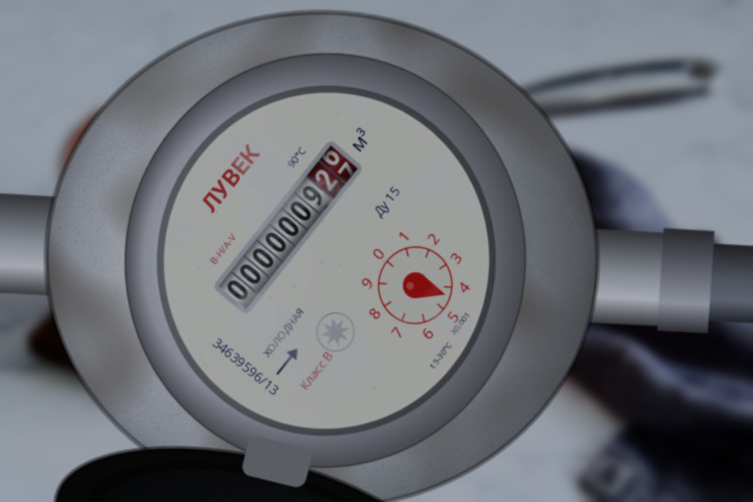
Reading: {"value": 9.264, "unit": "m³"}
